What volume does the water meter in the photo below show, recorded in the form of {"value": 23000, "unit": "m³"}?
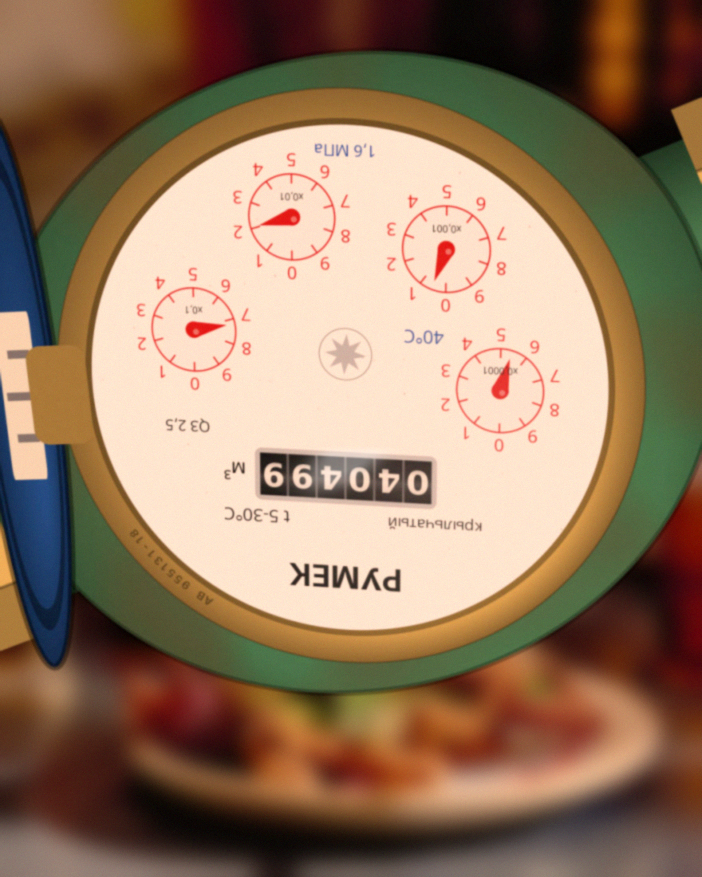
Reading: {"value": 40499.7205, "unit": "m³"}
